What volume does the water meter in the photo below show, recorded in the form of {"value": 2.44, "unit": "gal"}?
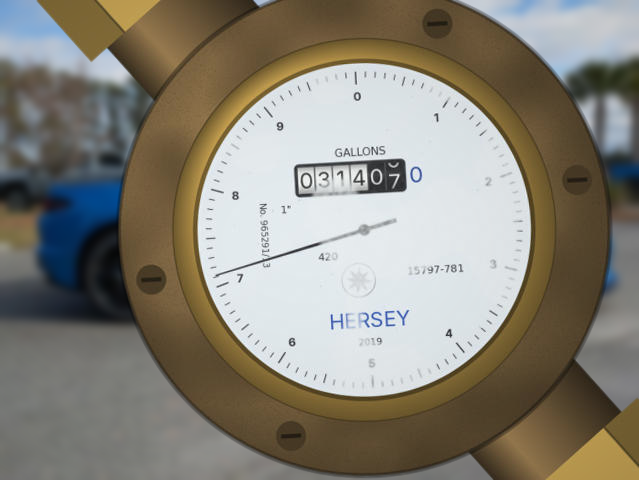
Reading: {"value": 314067.1, "unit": "gal"}
